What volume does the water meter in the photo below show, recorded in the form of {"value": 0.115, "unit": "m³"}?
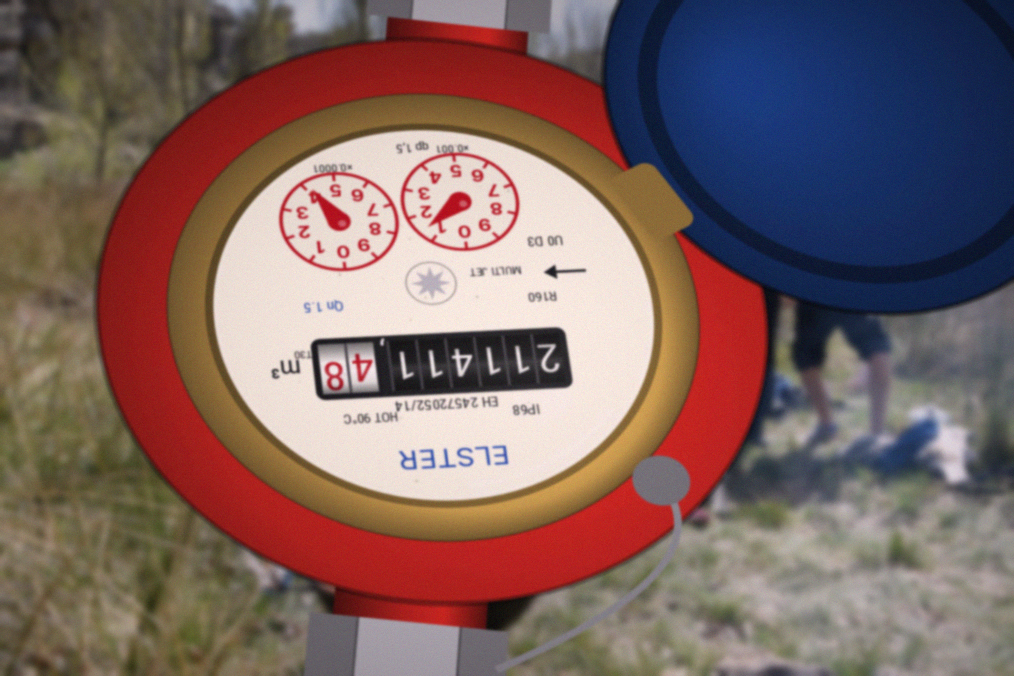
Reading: {"value": 211411.4814, "unit": "m³"}
